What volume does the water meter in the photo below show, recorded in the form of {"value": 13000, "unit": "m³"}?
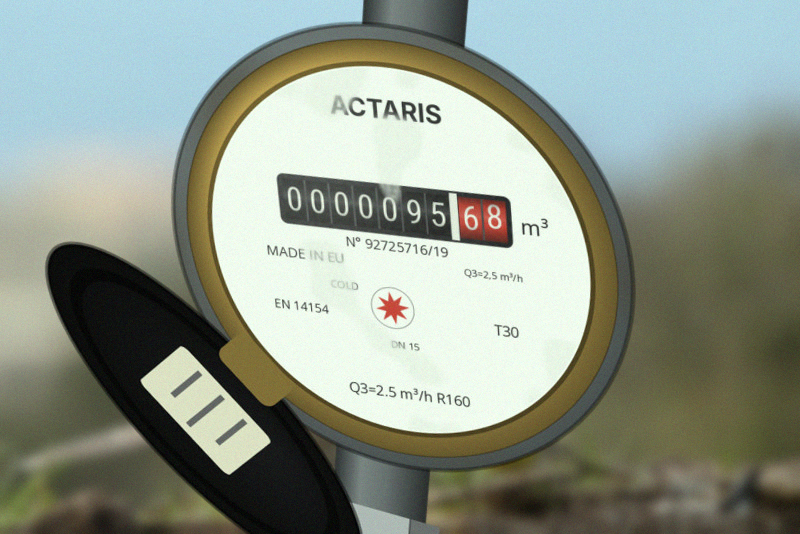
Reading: {"value": 95.68, "unit": "m³"}
